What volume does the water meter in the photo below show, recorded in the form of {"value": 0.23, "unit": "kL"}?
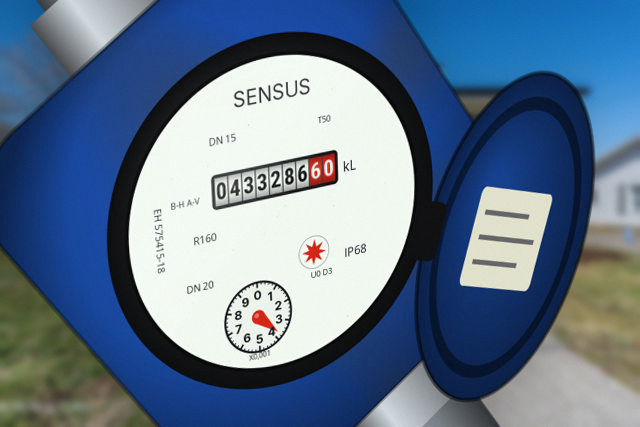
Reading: {"value": 433286.603, "unit": "kL"}
